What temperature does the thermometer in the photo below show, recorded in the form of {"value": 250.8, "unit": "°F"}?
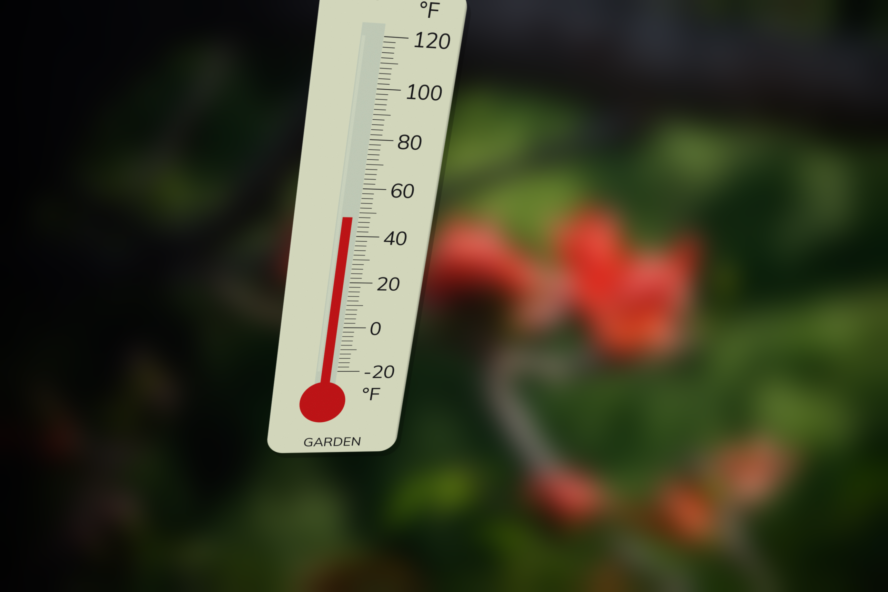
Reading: {"value": 48, "unit": "°F"}
